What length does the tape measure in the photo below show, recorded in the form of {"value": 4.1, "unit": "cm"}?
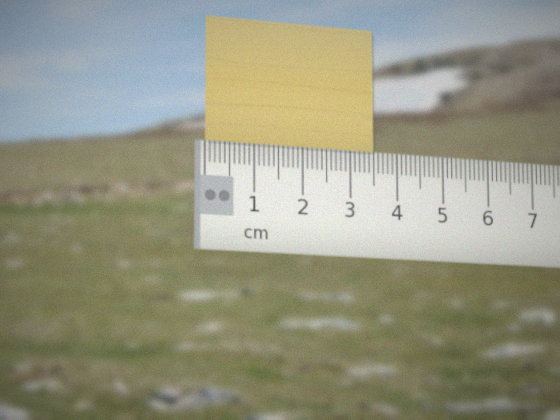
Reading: {"value": 3.5, "unit": "cm"}
